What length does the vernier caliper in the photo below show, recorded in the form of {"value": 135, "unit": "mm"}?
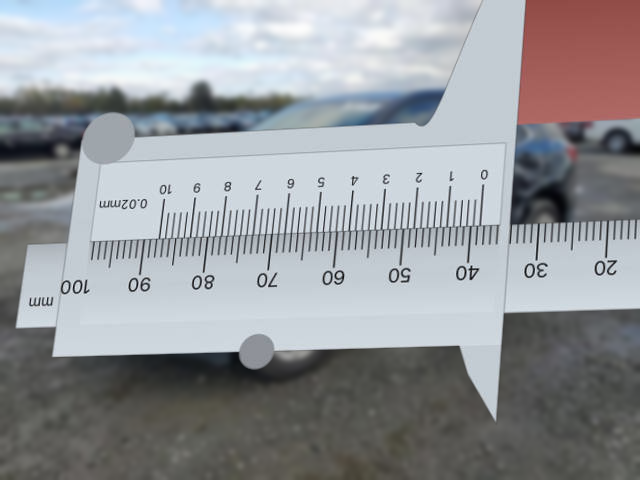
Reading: {"value": 38.6, "unit": "mm"}
